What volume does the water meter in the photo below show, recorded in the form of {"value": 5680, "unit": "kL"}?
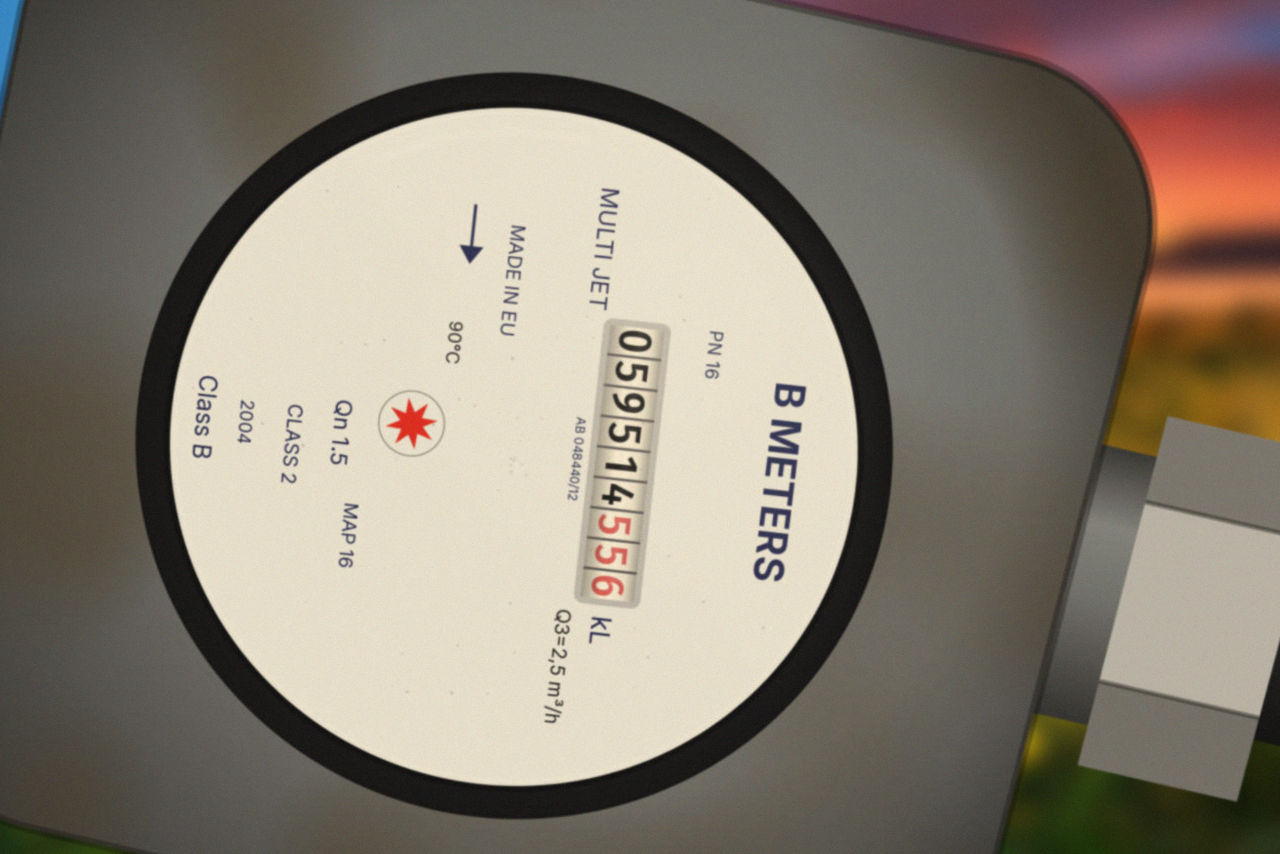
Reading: {"value": 59514.556, "unit": "kL"}
